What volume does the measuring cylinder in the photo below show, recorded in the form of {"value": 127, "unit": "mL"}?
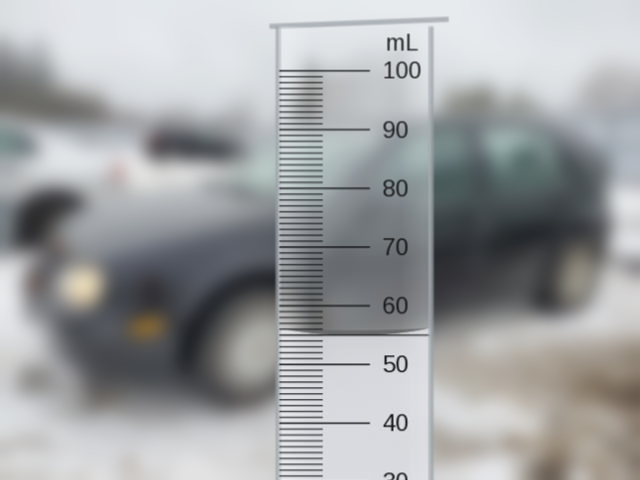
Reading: {"value": 55, "unit": "mL"}
